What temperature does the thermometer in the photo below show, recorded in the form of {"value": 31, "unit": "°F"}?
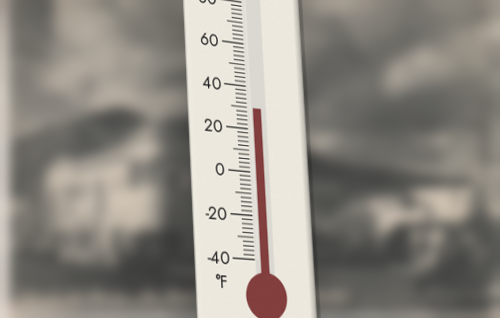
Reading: {"value": 30, "unit": "°F"}
